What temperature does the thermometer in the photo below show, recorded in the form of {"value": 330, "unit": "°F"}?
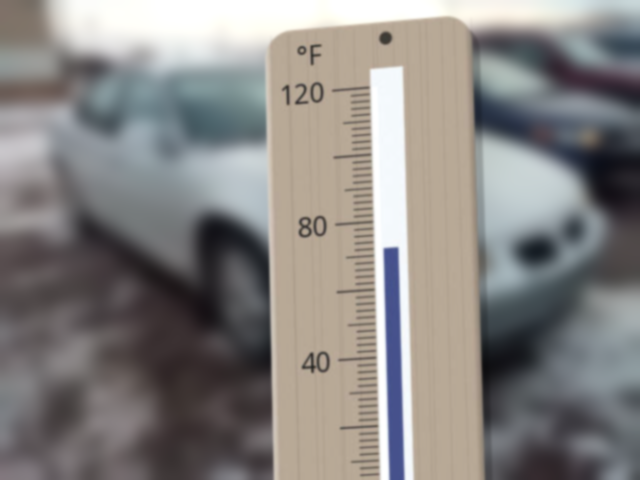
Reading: {"value": 72, "unit": "°F"}
